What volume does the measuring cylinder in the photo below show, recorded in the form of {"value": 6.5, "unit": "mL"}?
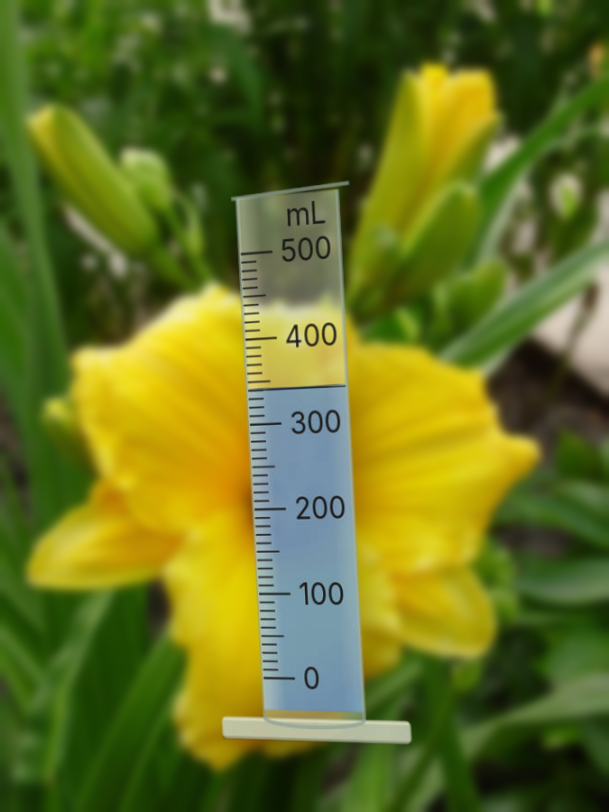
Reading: {"value": 340, "unit": "mL"}
